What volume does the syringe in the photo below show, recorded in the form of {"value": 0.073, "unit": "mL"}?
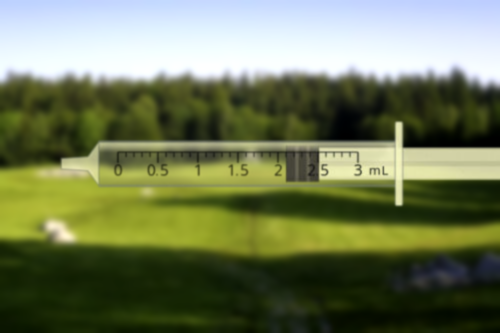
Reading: {"value": 2.1, "unit": "mL"}
